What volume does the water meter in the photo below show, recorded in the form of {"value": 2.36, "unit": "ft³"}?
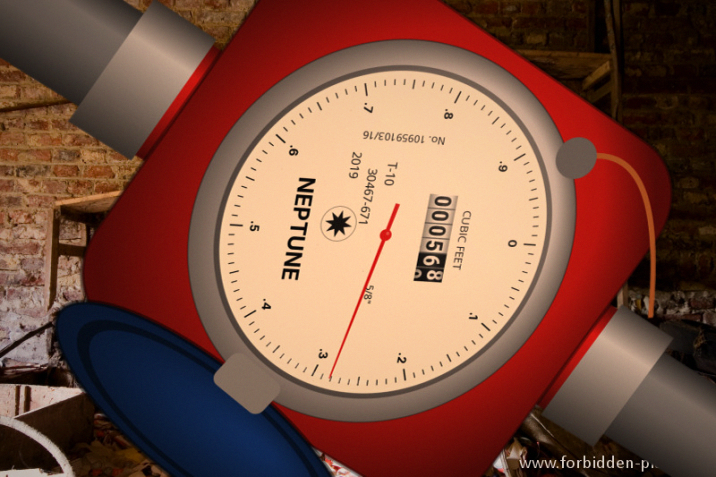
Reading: {"value": 568.28, "unit": "ft³"}
